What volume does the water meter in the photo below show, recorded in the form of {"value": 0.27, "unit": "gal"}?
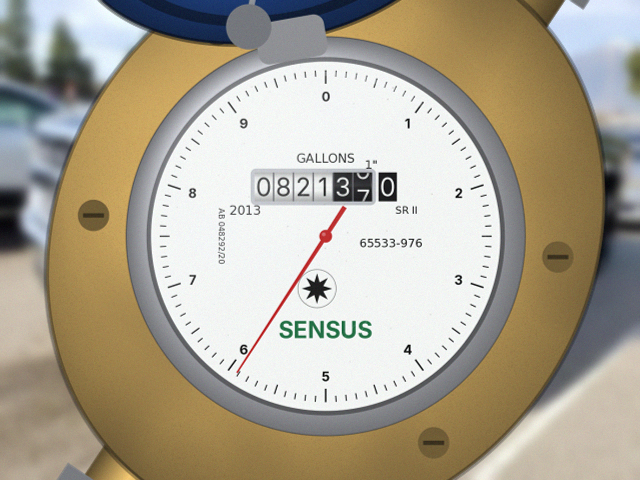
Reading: {"value": 821365.9, "unit": "gal"}
